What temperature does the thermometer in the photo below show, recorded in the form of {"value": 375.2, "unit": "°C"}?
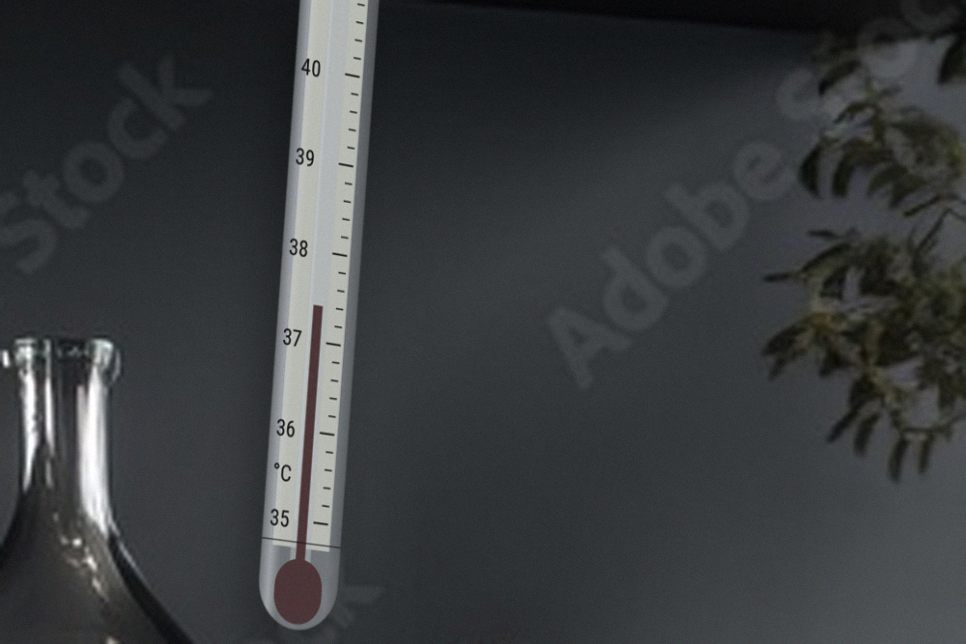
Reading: {"value": 37.4, "unit": "°C"}
